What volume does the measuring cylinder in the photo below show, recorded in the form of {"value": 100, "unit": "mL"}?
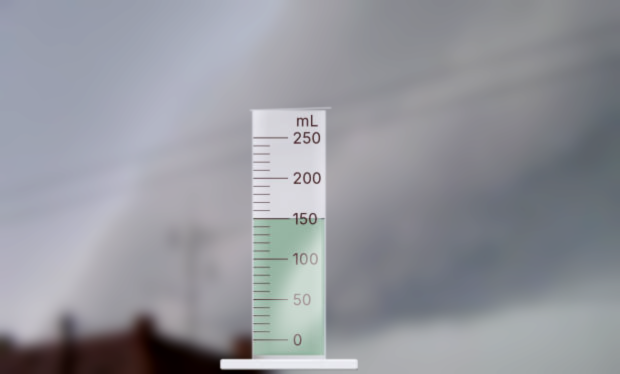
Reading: {"value": 150, "unit": "mL"}
